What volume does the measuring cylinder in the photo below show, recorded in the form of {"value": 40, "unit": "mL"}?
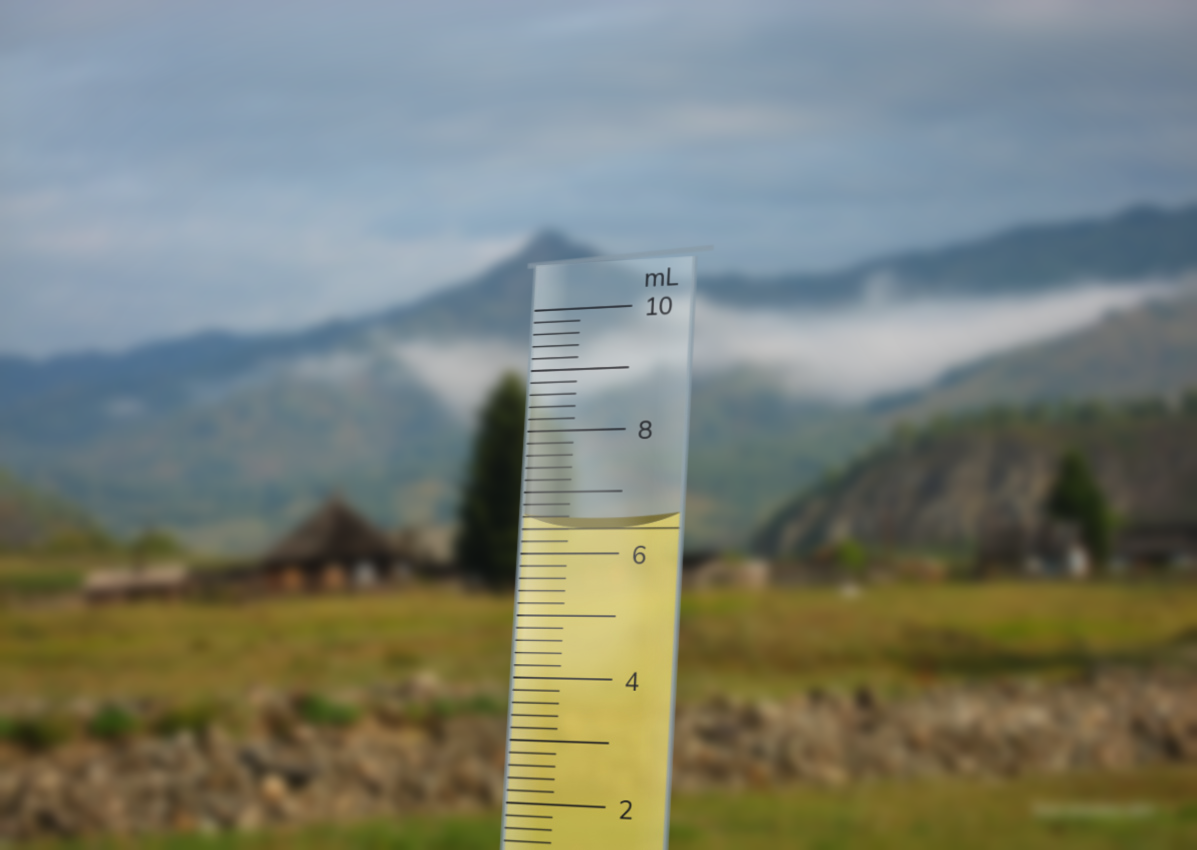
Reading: {"value": 6.4, "unit": "mL"}
